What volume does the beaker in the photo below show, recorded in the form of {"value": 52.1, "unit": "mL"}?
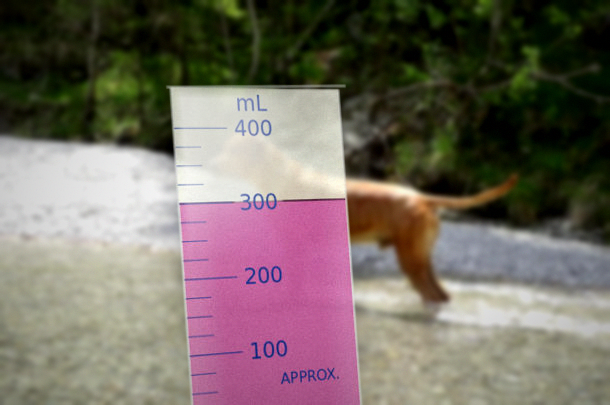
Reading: {"value": 300, "unit": "mL"}
